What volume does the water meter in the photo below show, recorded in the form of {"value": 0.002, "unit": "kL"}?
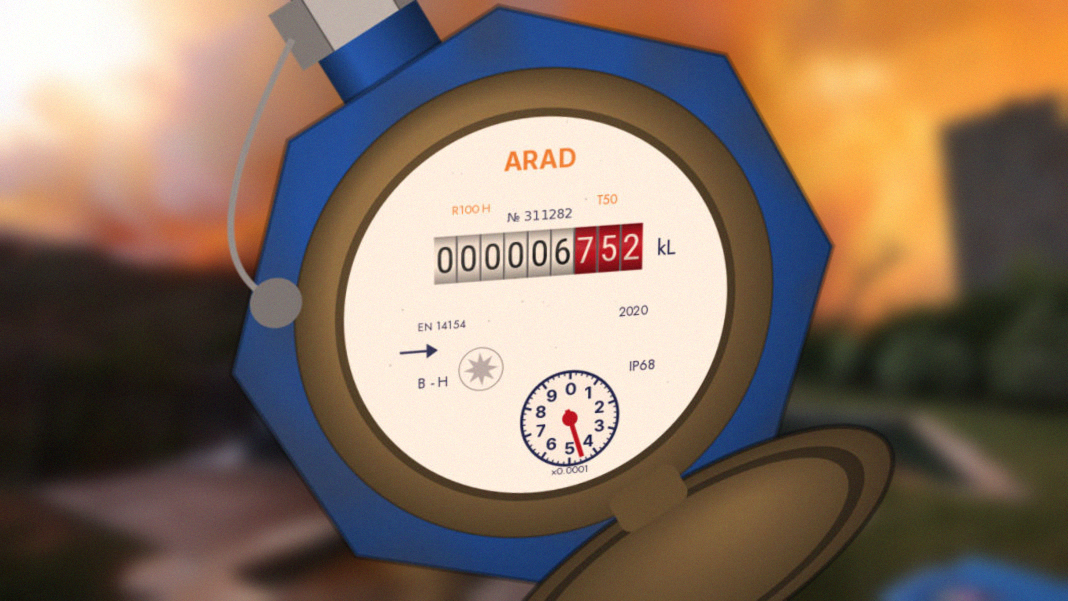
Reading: {"value": 6.7524, "unit": "kL"}
